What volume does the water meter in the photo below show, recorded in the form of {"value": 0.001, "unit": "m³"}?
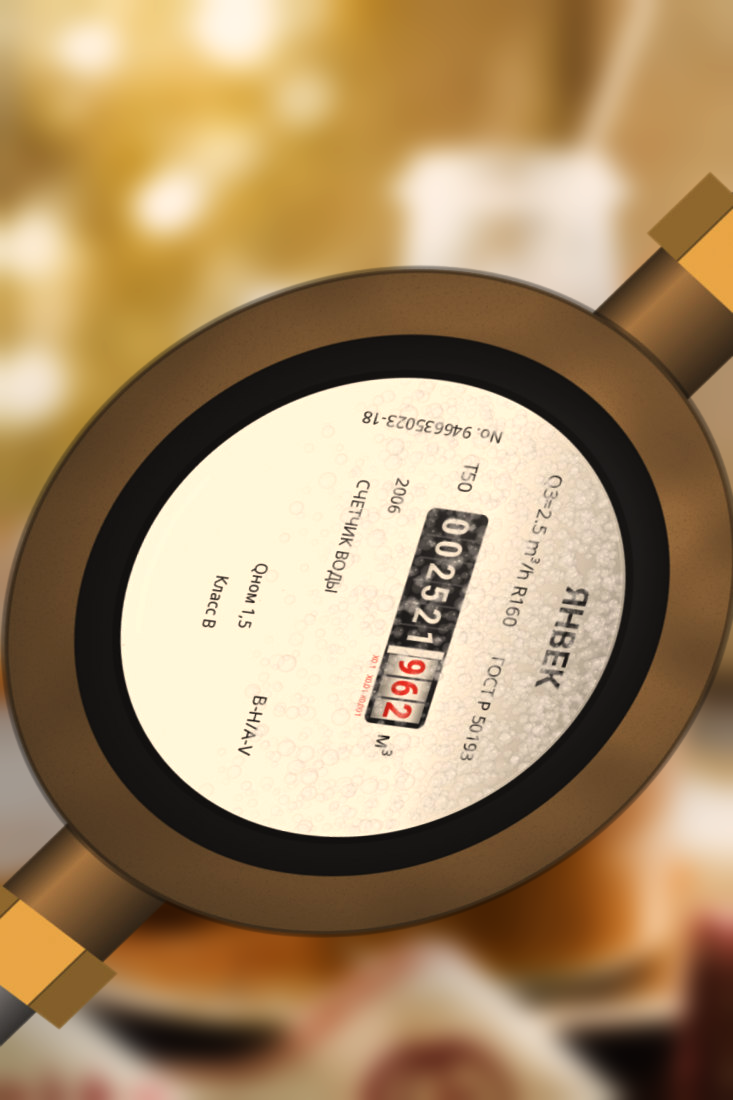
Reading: {"value": 2521.962, "unit": "m³"}
